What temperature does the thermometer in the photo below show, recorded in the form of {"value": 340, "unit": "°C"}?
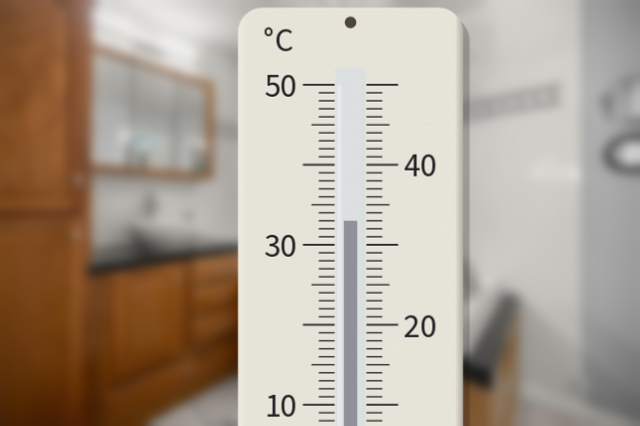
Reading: {"value": 33, "unit": "°C"}
